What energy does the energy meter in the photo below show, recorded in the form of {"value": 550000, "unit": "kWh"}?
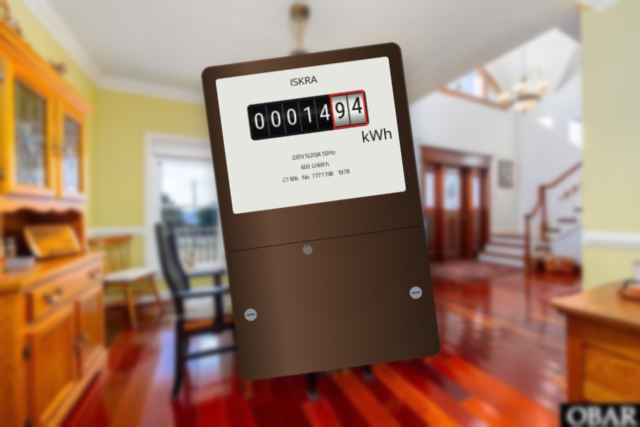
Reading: {"value": 14.94, "unit": "kWh"}
